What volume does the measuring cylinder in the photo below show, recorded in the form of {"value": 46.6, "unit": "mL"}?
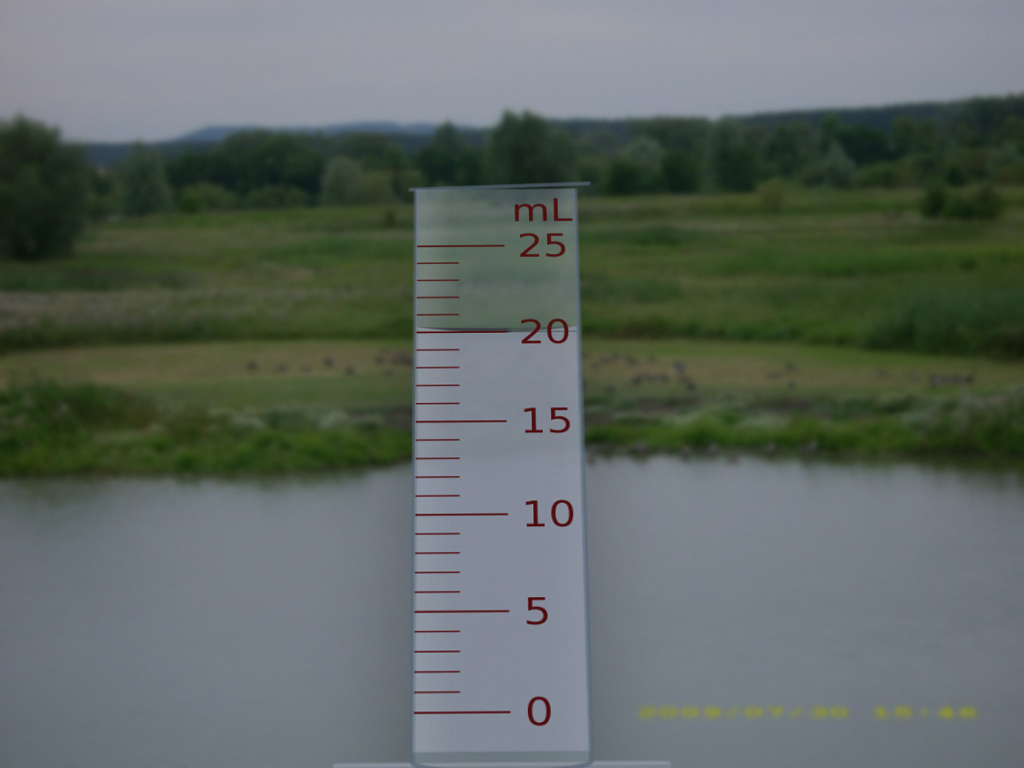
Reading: {"value": 20, "unit": "mL"}
